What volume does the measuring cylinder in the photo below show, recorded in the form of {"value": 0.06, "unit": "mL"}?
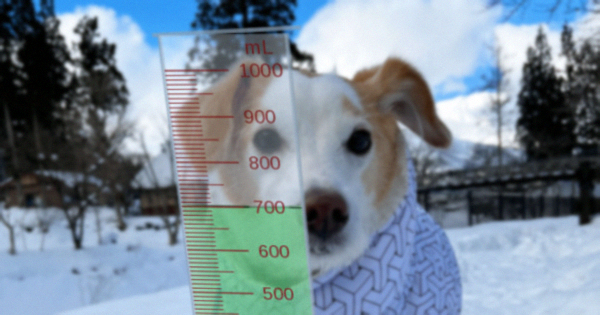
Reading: {"value": 700, "unit": "mL"}
